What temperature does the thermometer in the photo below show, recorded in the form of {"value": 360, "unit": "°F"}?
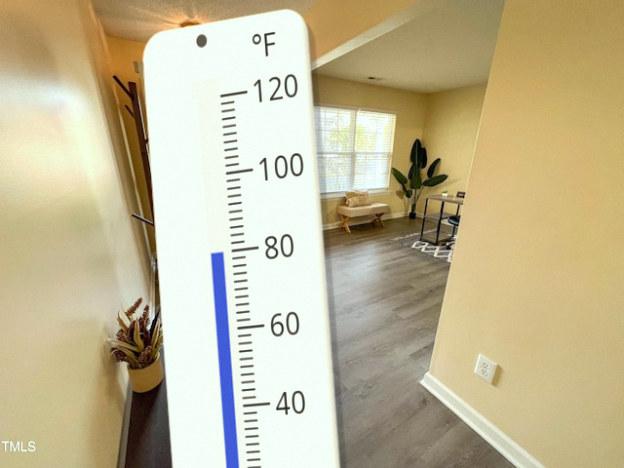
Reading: {"value": 80, "unit": "°F"}
